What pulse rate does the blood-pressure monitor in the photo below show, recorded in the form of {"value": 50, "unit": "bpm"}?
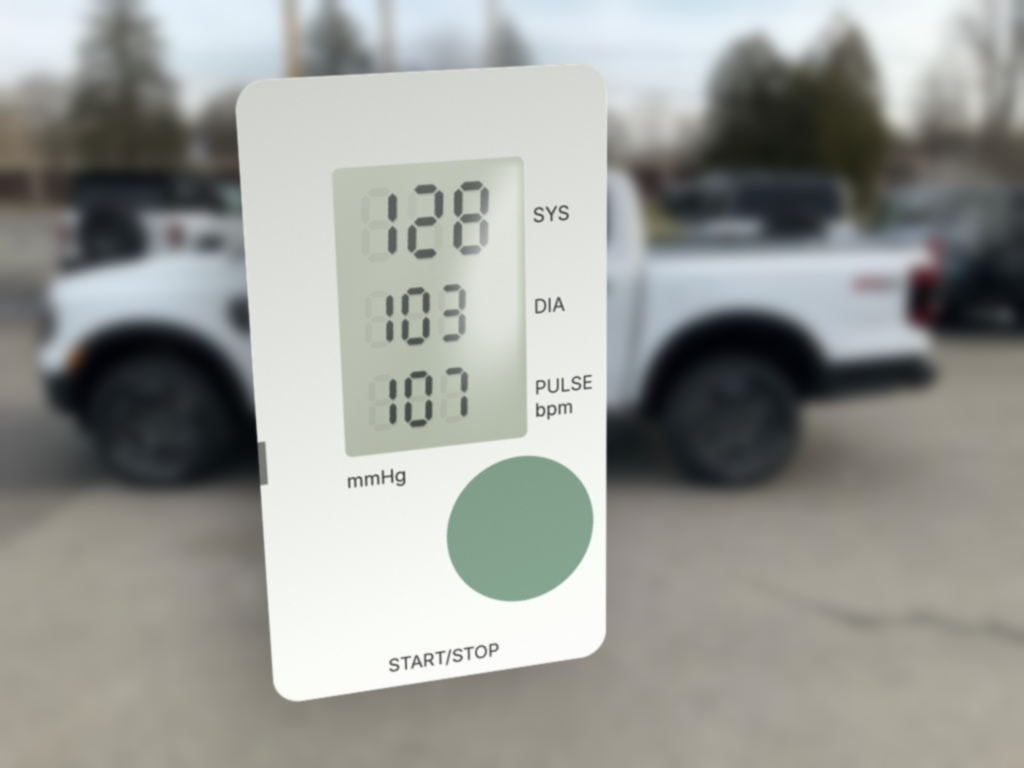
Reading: {"value": 107, "unit": "bpm"}
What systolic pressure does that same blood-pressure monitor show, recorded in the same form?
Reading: {"value": 128, "unit": "mmHg"}
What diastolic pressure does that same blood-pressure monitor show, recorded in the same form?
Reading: {"value": 103, "unit": "mmHg"}
